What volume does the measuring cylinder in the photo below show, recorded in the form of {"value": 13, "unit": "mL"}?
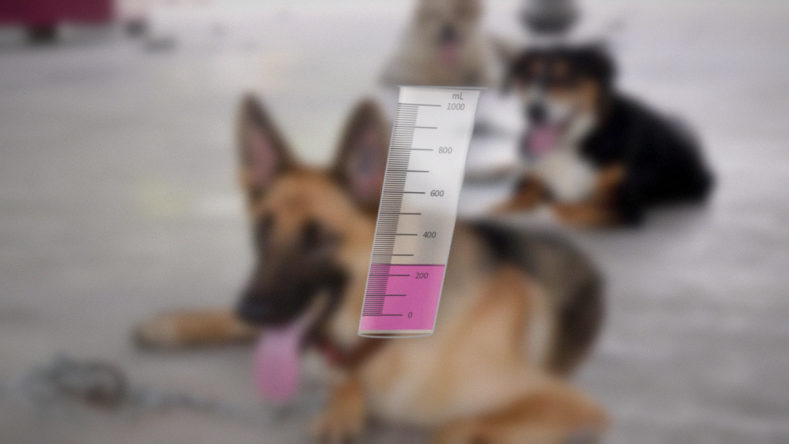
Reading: {"value": 250, "unit": "mL"}
